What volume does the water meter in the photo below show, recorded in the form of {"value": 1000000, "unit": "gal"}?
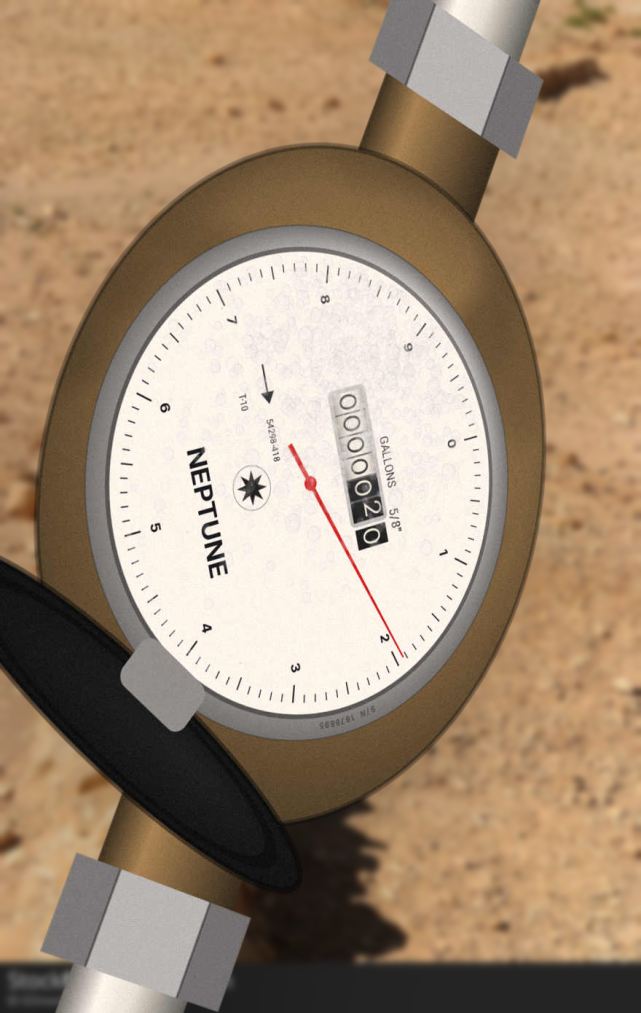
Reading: {"value": 21.9, "unit": "gal"}
